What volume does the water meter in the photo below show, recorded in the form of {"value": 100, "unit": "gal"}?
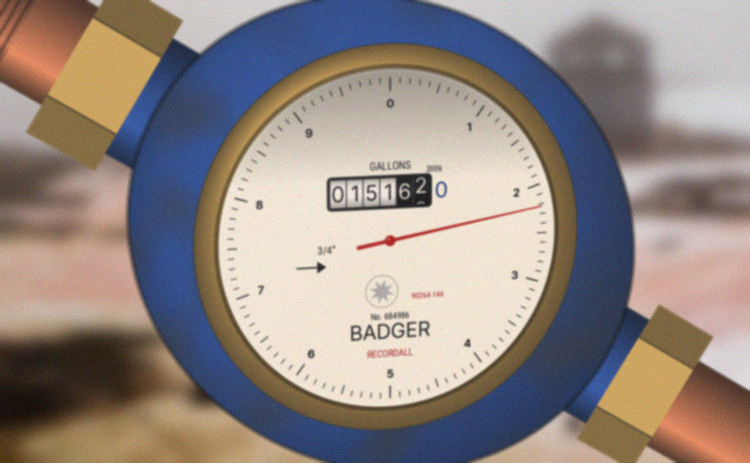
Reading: {"value": 151622.2, "unit": "gal"}
